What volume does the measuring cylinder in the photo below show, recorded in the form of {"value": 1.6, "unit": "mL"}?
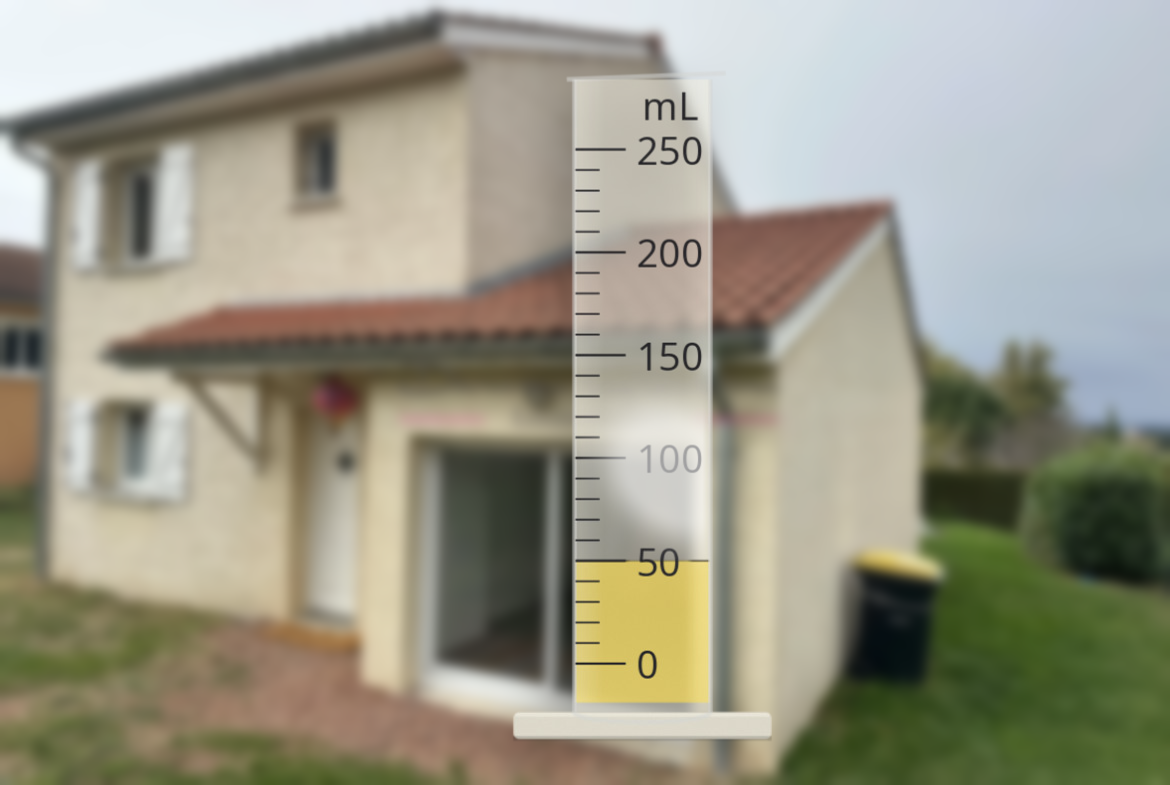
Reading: {"value": 50, "unit": "mL"}
